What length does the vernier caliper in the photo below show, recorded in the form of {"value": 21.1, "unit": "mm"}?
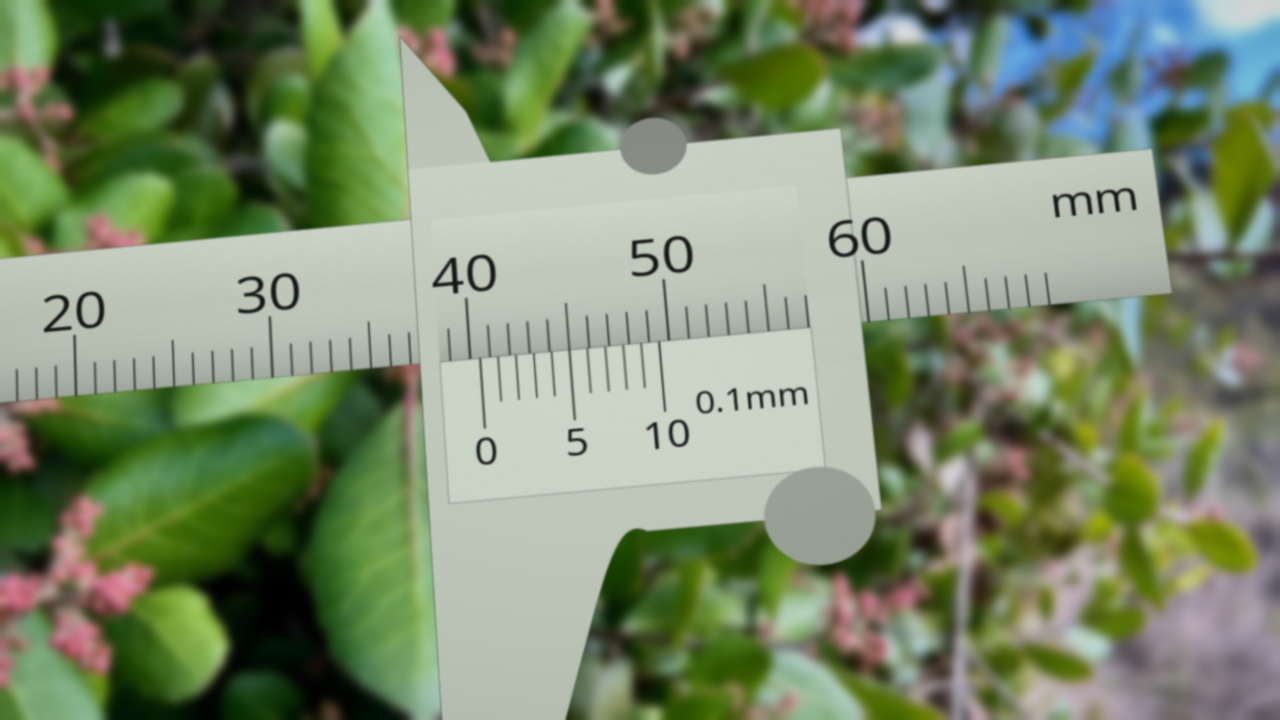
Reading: {"value": 40.5, "unit": "mm"}
